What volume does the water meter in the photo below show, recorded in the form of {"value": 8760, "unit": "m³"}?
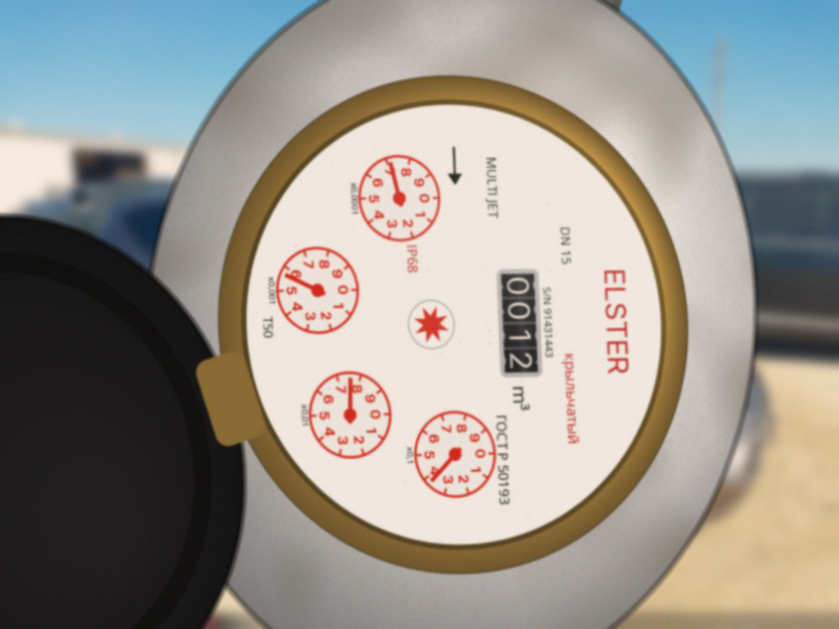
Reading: {"value": 12.3757, "unit": "m³"}
